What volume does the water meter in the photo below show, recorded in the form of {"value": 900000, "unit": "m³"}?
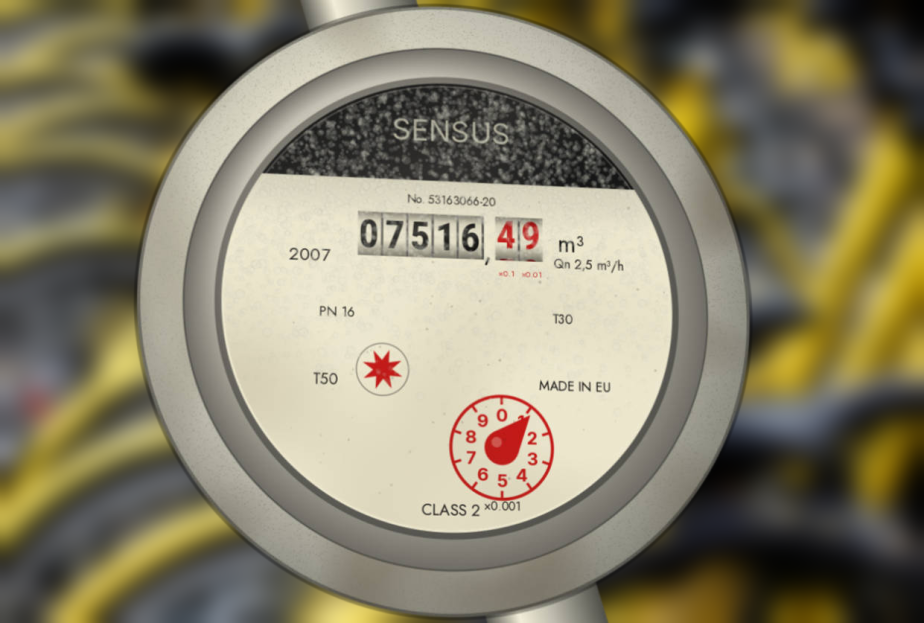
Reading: {"value": 7516.491, "unit": "m³"}
